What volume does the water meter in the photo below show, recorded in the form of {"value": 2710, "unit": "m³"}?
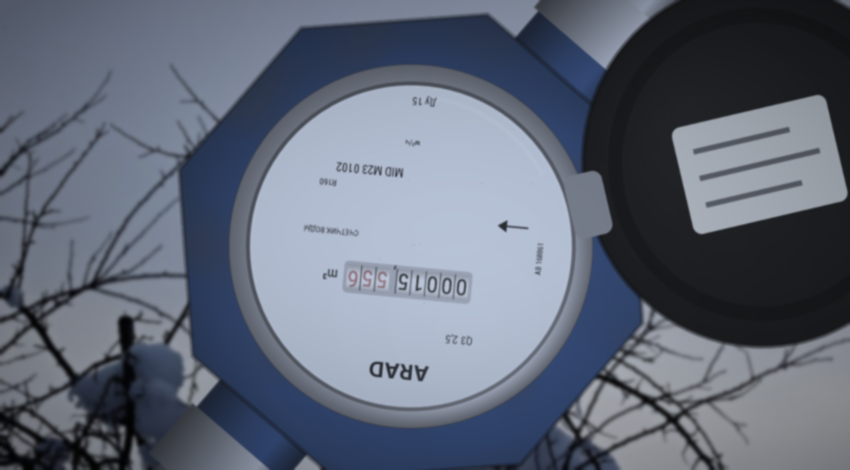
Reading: {"value": 15.556, "unit": "m³"}
